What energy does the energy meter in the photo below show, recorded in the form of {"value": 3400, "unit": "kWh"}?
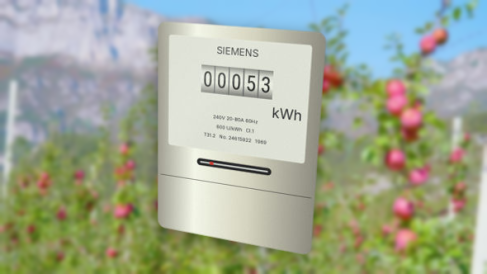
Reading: {"value": 53, "unit": "kWh"}
